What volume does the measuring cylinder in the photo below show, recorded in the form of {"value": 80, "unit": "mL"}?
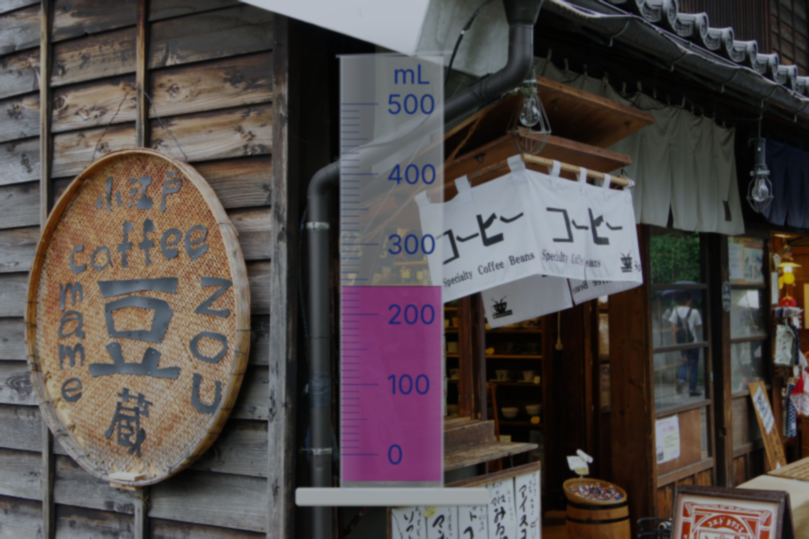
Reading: {"value": 240, "unit": "mL"}
